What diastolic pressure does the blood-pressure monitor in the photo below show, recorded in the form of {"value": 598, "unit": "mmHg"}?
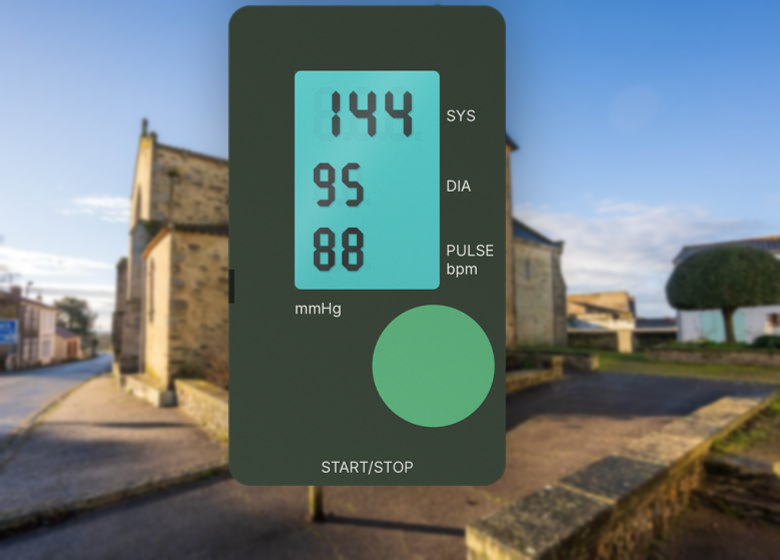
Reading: {"value": 95, "unit": "mmHg"}
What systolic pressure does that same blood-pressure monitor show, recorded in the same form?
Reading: {"value": 144, "unit": "mmHg"}
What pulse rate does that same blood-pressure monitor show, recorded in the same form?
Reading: {"value": 88, "unit": "bpm"}
